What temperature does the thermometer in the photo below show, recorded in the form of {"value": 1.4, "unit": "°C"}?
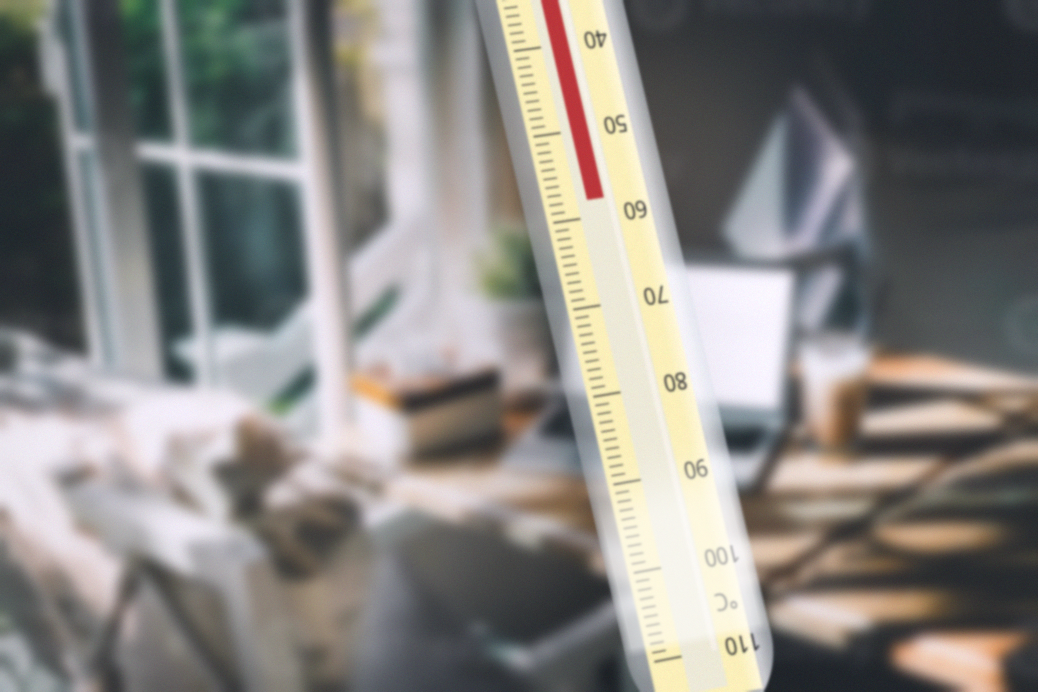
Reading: {"value": 58, "unit": "°C"}
